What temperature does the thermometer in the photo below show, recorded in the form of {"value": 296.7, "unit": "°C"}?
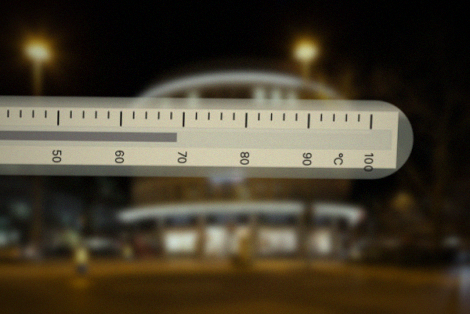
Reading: {"value": 69, "unit": "°C"}
